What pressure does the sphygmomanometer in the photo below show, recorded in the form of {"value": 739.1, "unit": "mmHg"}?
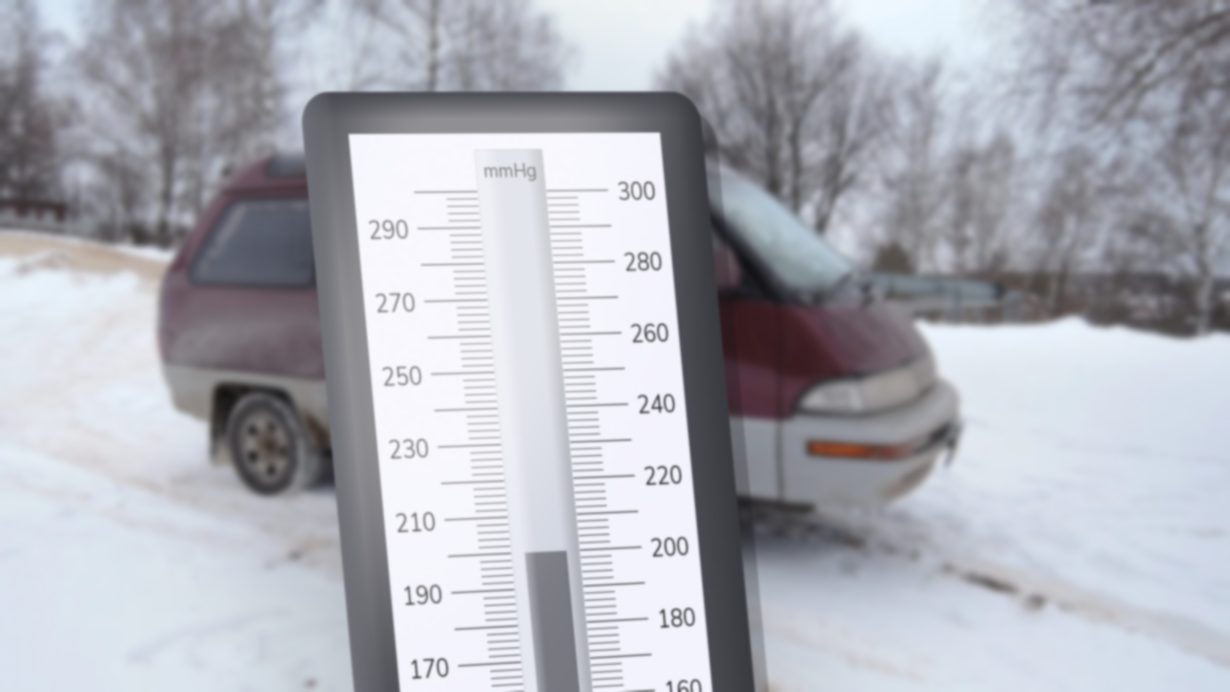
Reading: {"value": 200, "unit": "mmHg"}
